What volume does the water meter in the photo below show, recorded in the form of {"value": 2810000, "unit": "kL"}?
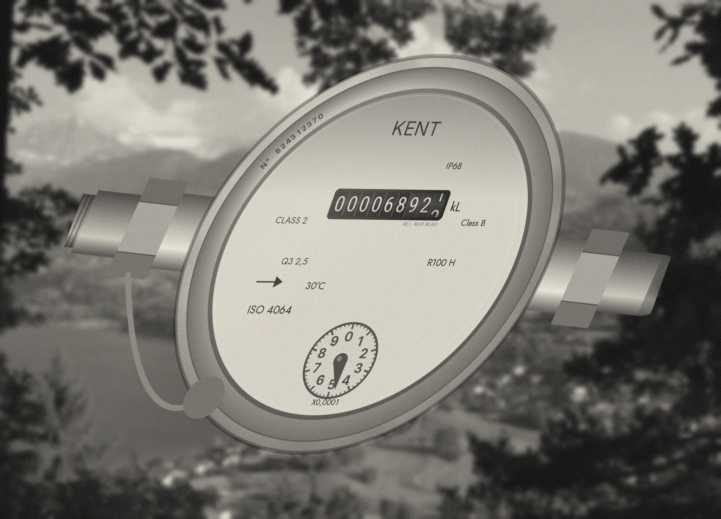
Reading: {"value": 68.9214, "unit": "kL"}
